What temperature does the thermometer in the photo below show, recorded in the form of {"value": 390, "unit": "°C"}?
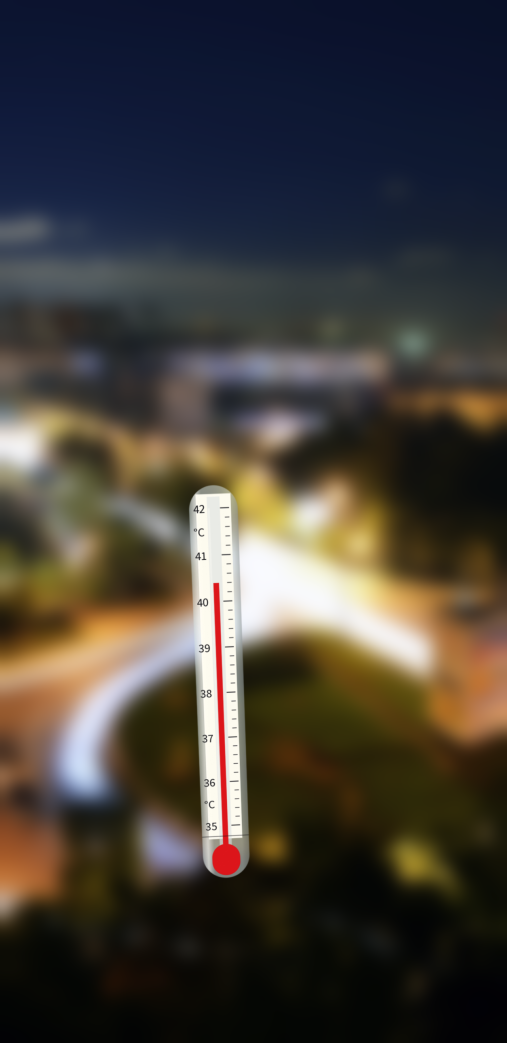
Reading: {"value": 40.4, "unit": "°C"}
